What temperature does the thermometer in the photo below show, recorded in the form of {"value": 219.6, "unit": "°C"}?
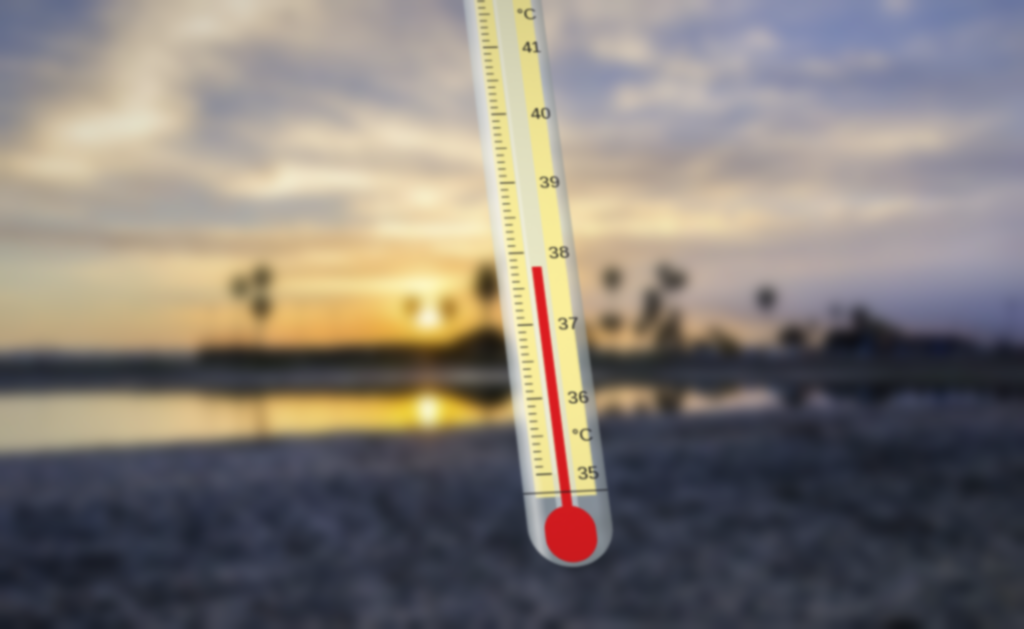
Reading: {"value": 37.8, "unit": "°C"}
